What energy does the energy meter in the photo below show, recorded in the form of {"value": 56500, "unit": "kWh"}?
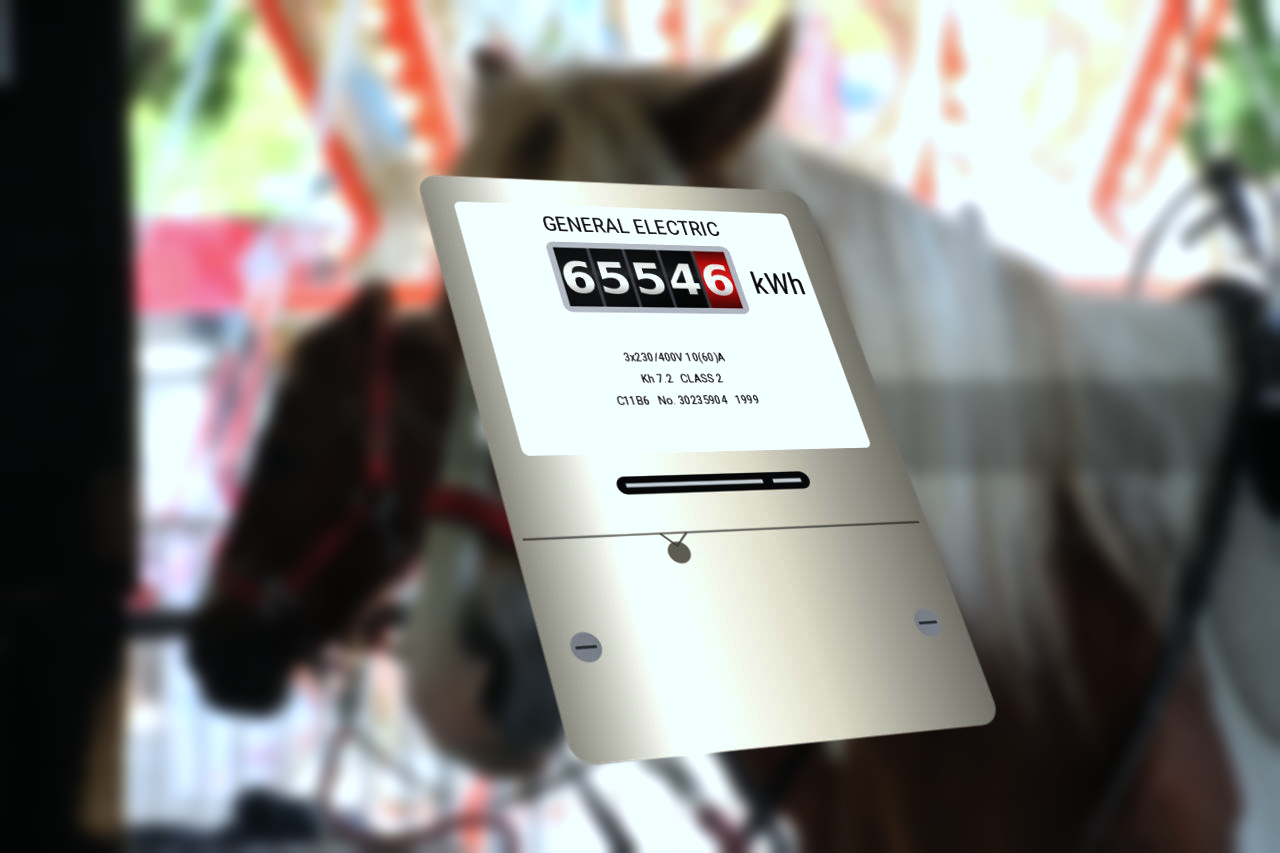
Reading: {"value": 6554.6, "unit": "kWh"}
